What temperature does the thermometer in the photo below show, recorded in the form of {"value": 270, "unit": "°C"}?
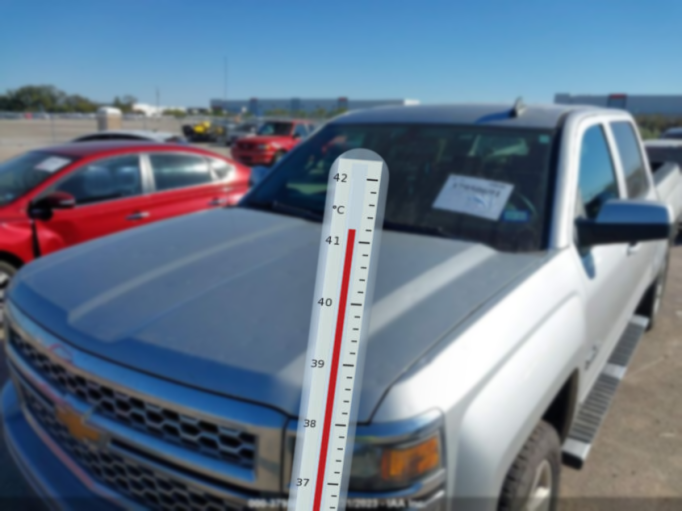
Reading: {"value": 41.2, "unit": "°C"}
